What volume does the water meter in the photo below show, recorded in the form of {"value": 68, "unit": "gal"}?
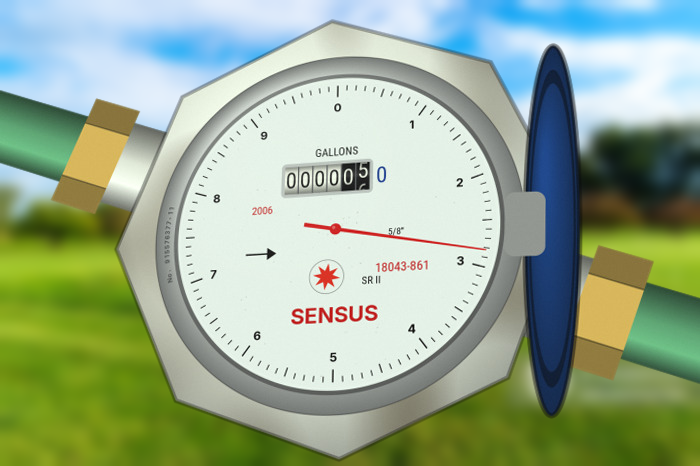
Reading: {"value": 52.8, "unit": "gal"}
